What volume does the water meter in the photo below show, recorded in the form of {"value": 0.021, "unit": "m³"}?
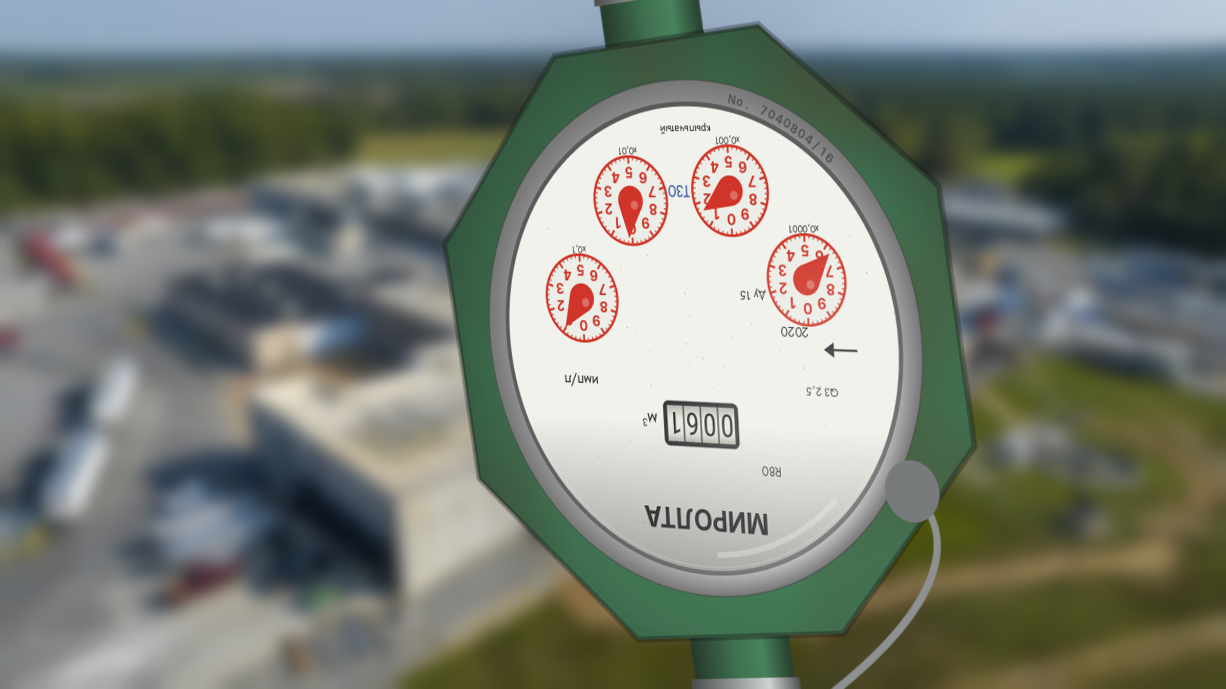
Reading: {"value": 61.1016, "unit": "m³"}
